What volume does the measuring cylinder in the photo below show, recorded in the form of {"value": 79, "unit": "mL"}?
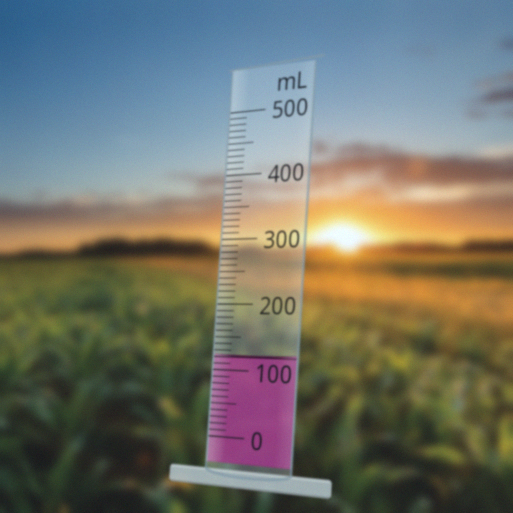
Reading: {"value": 120, "unit": "mL"}
